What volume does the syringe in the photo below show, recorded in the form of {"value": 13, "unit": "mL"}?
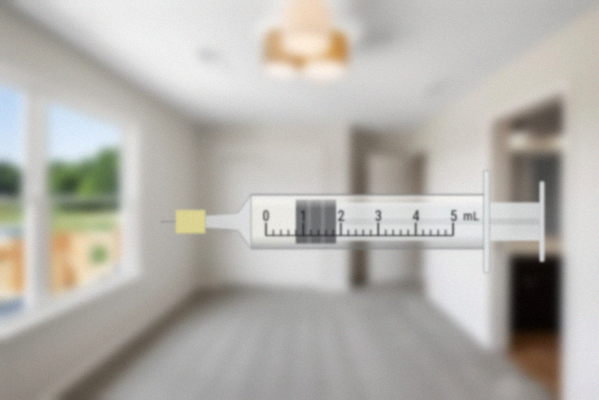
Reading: {"value": 0.8, "unit": "mL"}
